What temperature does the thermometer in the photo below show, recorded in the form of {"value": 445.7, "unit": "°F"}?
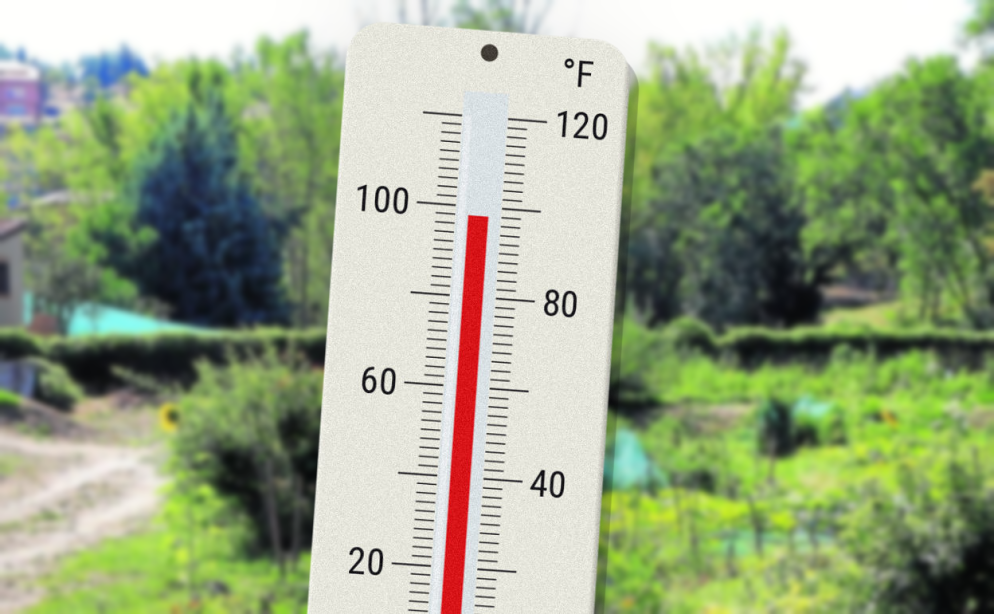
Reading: {"value": 98, "unit": "°F"}
